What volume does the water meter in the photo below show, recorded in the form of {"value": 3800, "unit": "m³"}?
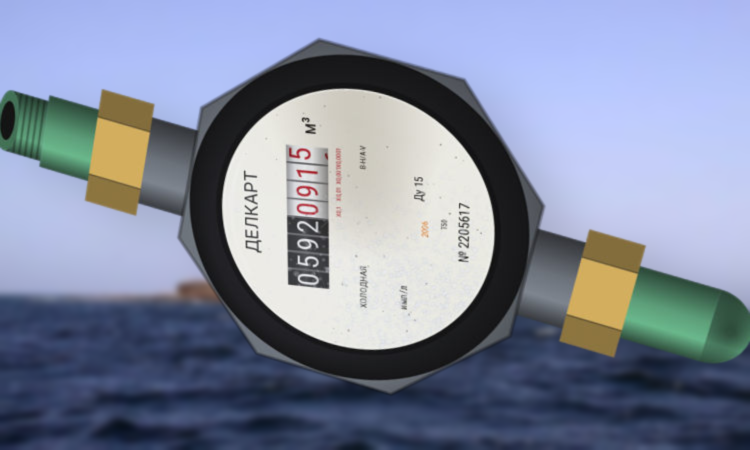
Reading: {"value": 592.0915, "unit": "m³"}
